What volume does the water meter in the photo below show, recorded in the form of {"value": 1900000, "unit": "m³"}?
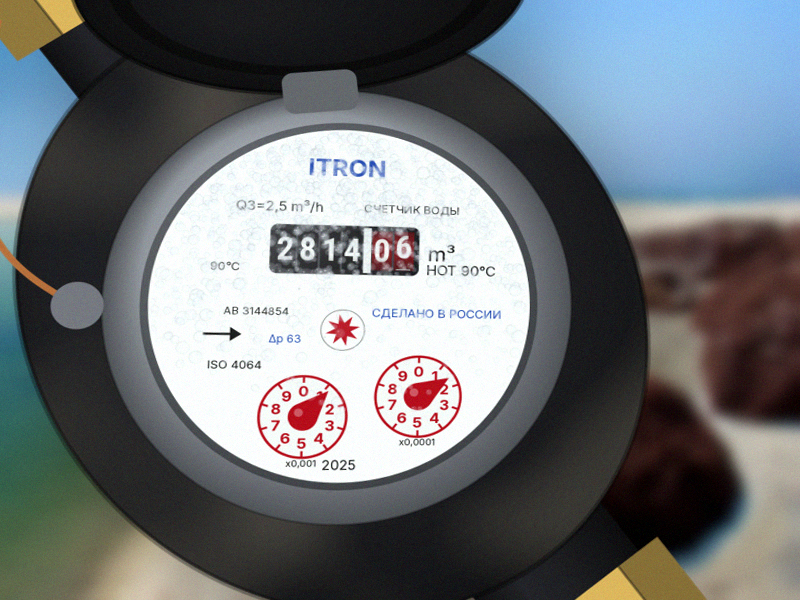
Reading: {"value": 2814.0611, "unit": "m³"}
